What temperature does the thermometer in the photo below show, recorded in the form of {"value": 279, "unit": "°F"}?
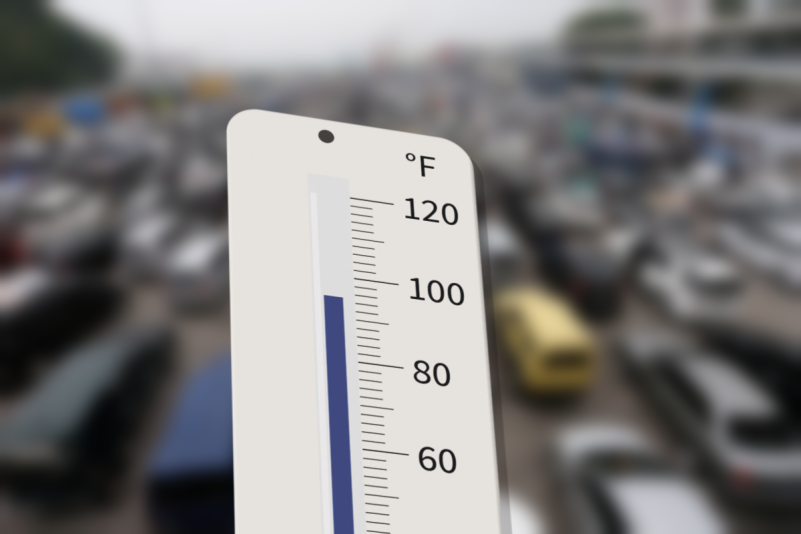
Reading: {"value": 95, "unit": "°F"}
